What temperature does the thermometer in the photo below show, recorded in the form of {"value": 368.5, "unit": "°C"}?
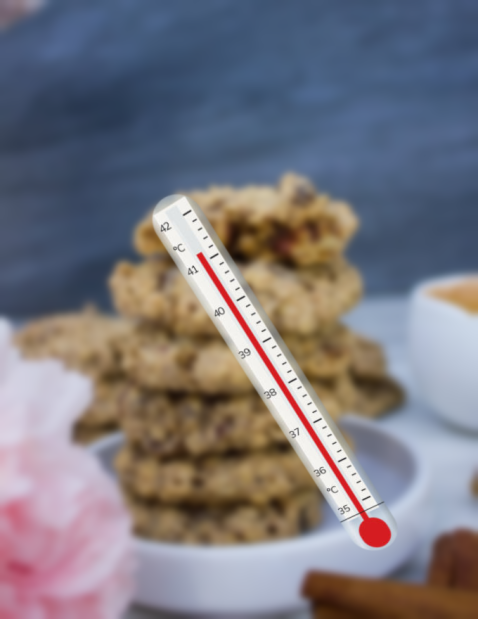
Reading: {"value": 41.2, "unit": "°C"}
